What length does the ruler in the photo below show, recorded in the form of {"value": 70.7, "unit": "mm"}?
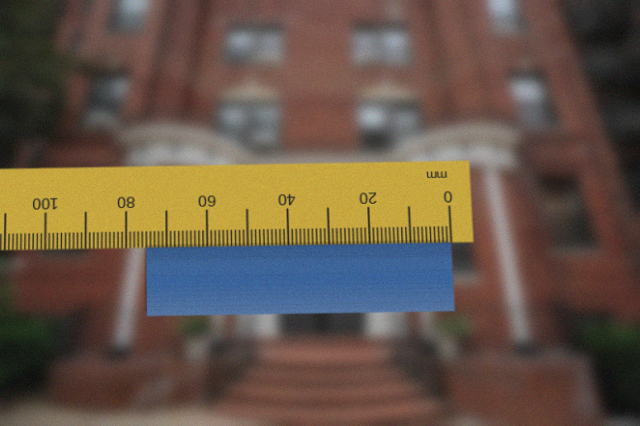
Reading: {"value": 75, "unit": "mm"}
